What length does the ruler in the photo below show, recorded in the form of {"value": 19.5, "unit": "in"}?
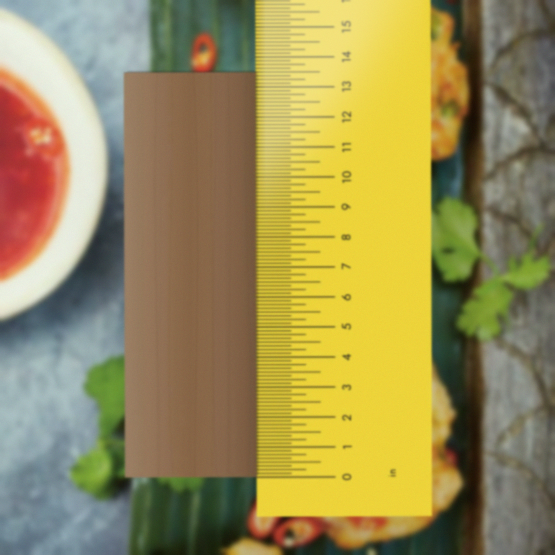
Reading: {"value": 13.5, "unit": "in"}
